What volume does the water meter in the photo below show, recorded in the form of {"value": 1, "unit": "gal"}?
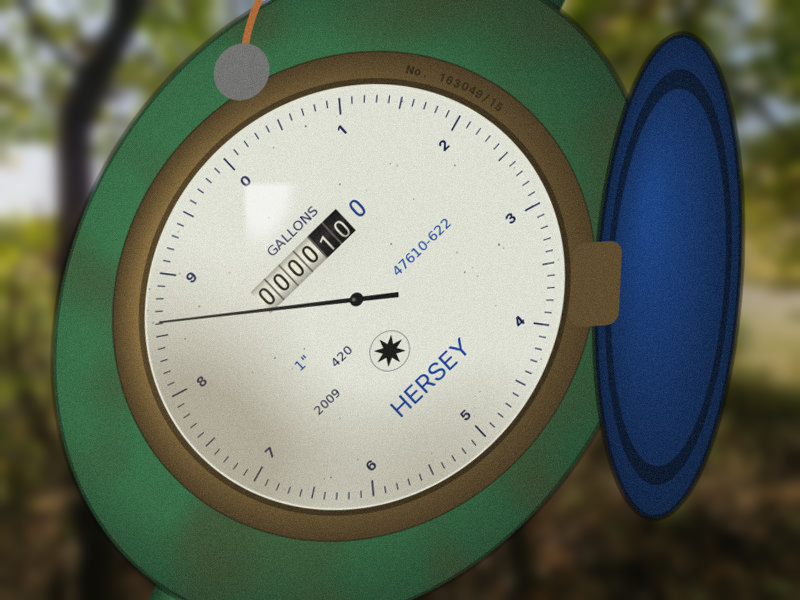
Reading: {"value": 98.6, "unit": "gal"}
